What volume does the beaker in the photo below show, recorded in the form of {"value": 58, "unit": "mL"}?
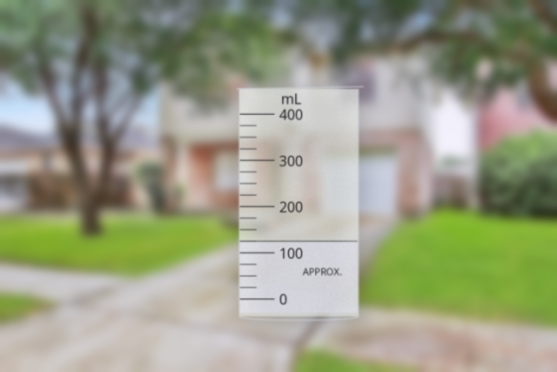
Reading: {"value": 125, "unit": "mL"}
